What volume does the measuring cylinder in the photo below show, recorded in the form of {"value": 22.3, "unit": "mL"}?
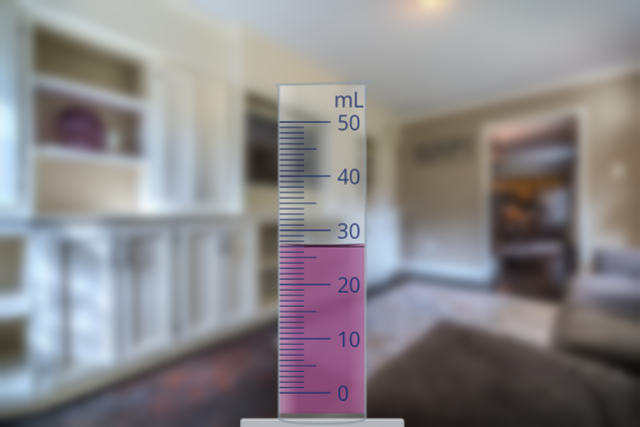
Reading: {"value": 27, "unit": "mL"}
